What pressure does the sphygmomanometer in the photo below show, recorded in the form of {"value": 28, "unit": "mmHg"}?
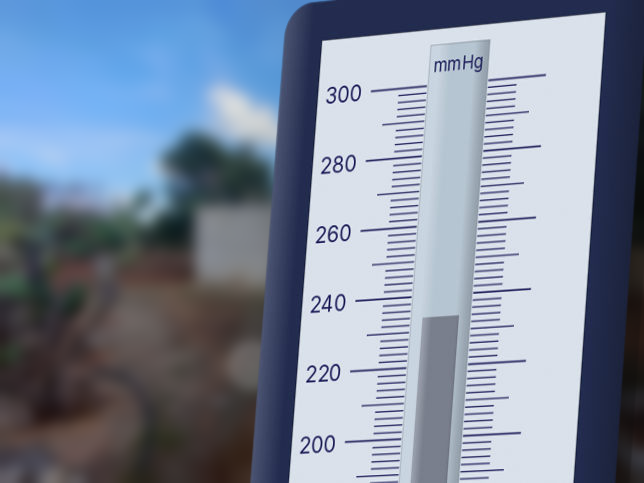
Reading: {"value": 234, "unit": "mmHg"}
